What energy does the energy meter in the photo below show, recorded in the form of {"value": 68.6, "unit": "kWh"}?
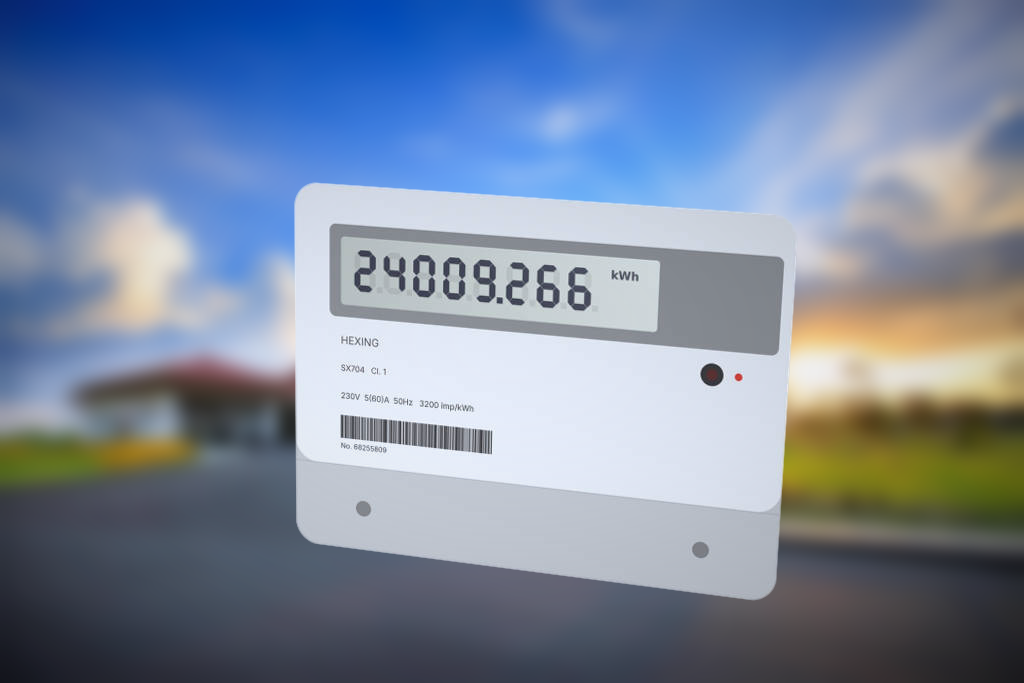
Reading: {"value": 24009.266, "unit": "kWh"}
